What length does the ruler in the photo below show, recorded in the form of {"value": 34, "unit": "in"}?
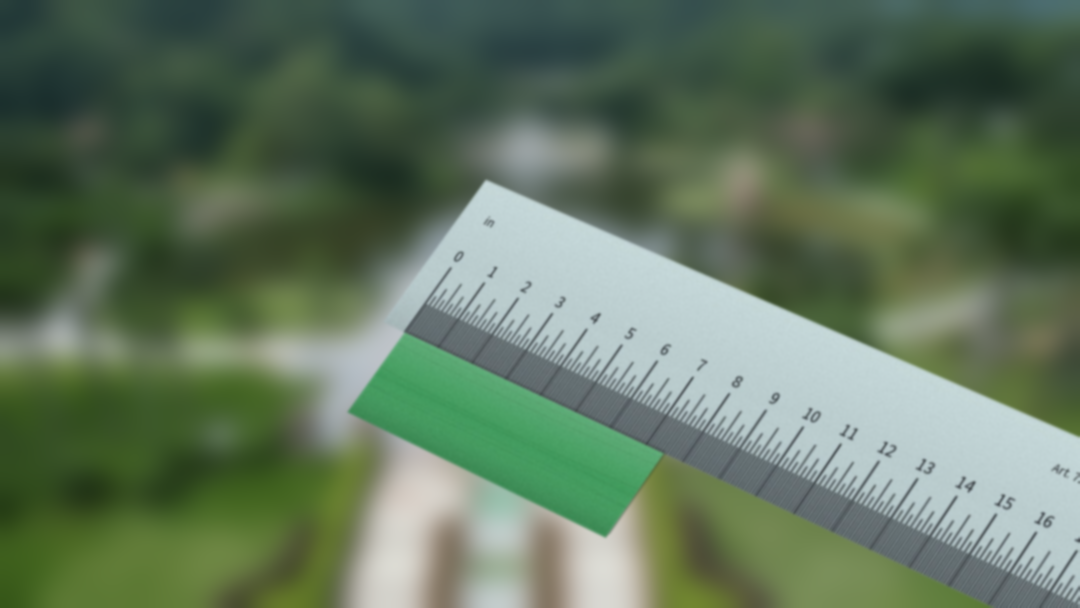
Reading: {"value": 7.5, "unit": "in"}
